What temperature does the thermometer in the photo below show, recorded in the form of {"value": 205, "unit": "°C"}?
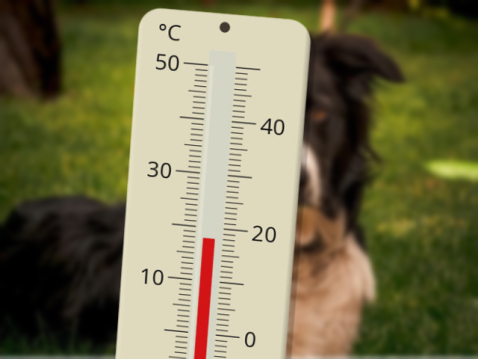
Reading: {"value": 18, "unit": "°C"}
